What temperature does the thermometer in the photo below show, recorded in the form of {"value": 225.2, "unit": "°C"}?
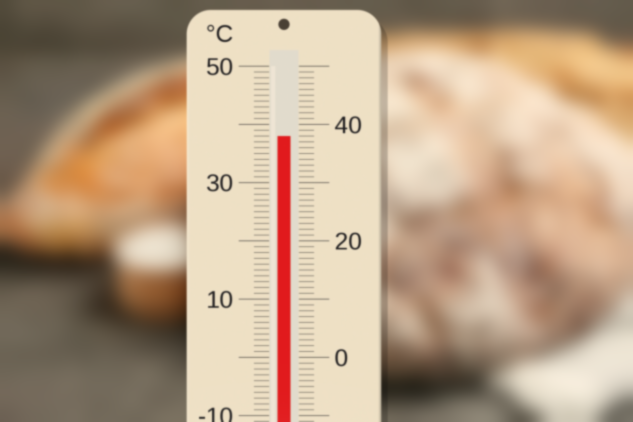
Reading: {"value": 38, "unit": "°C"}
